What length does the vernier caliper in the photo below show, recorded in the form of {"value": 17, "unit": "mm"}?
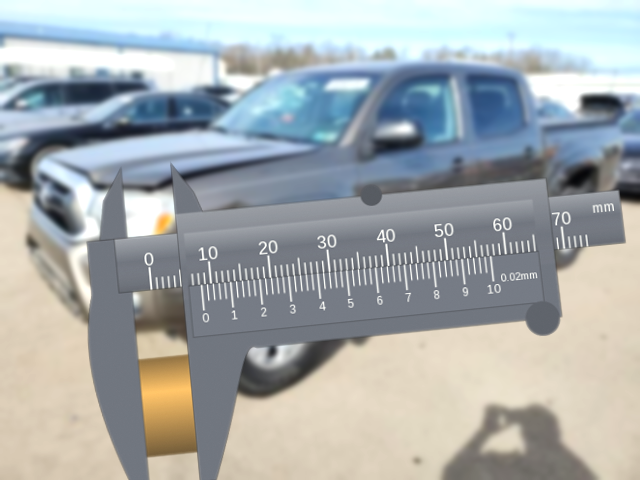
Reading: {"value": 8.4, "unit": "mm"}
